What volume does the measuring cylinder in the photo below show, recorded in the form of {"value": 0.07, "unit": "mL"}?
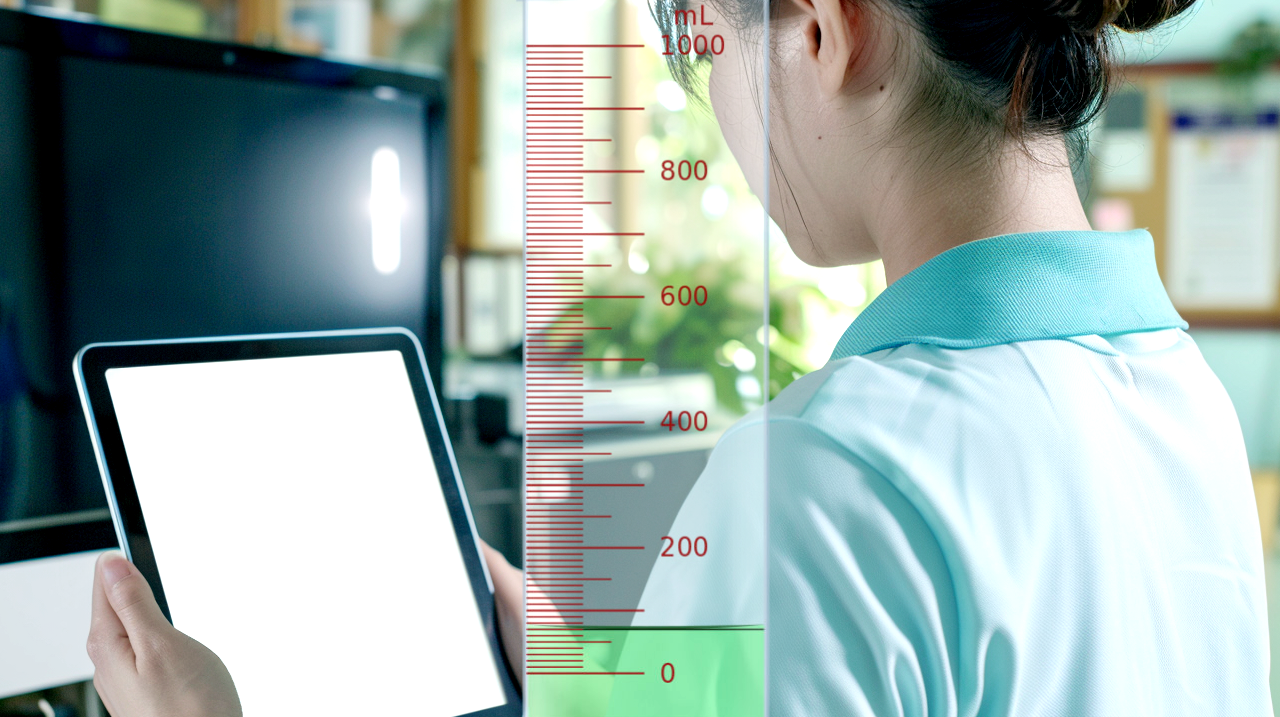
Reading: {"value": 70, "unit": "mL"}
